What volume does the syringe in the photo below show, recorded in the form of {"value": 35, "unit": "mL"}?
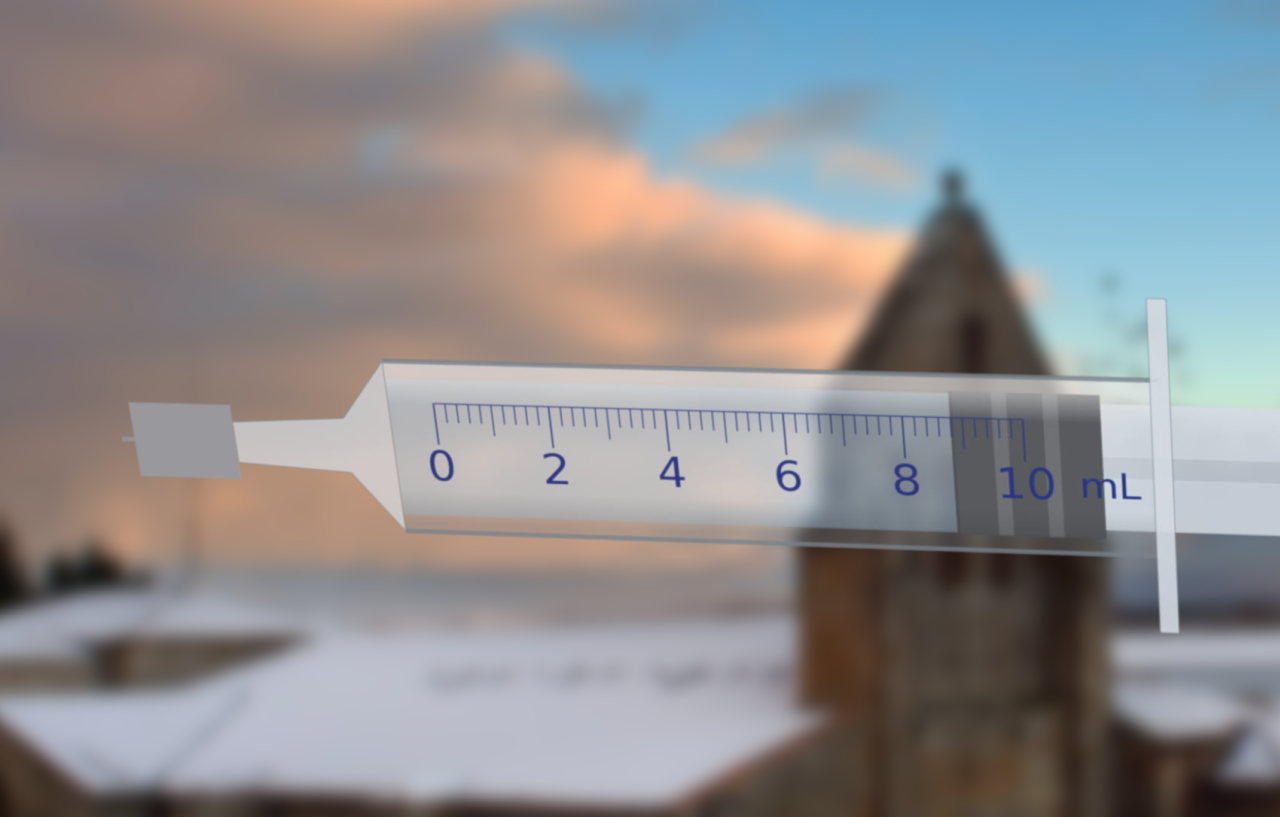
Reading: {"value": 8.8, "unit": "mL"}
